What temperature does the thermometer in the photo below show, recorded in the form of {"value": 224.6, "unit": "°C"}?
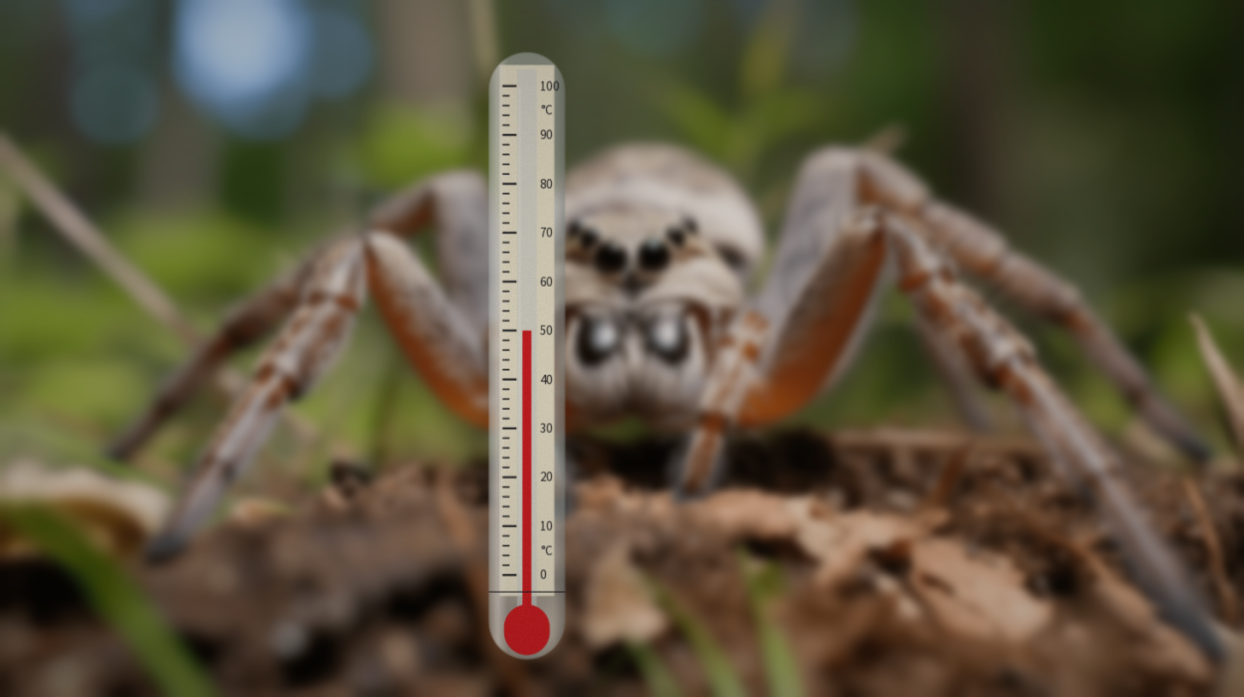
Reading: {"value": 50, "unit": "°C"}
